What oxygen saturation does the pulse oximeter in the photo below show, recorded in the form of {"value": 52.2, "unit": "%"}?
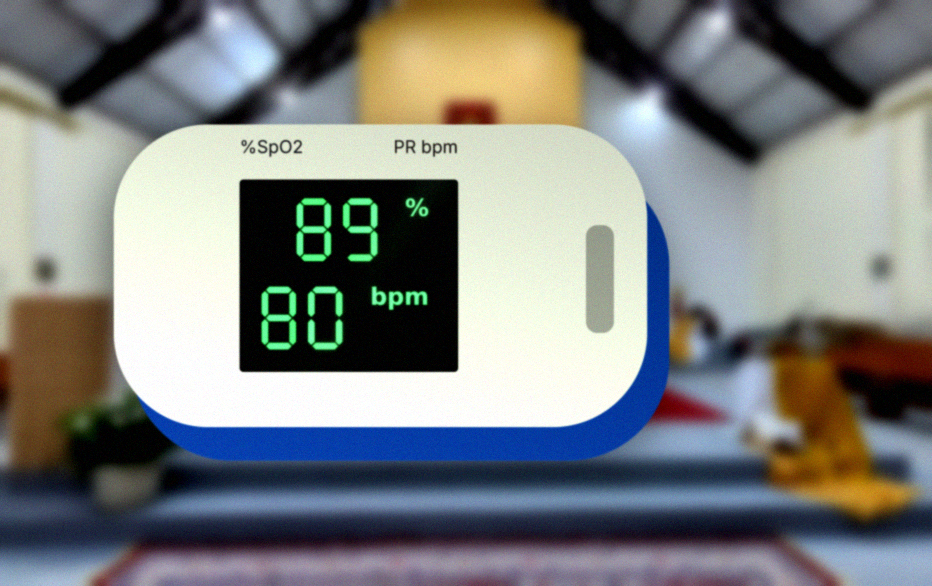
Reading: {"value": 89, "unit": "%"}
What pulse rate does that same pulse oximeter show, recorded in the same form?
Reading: {"value": 80, "unit": "bpm"}
